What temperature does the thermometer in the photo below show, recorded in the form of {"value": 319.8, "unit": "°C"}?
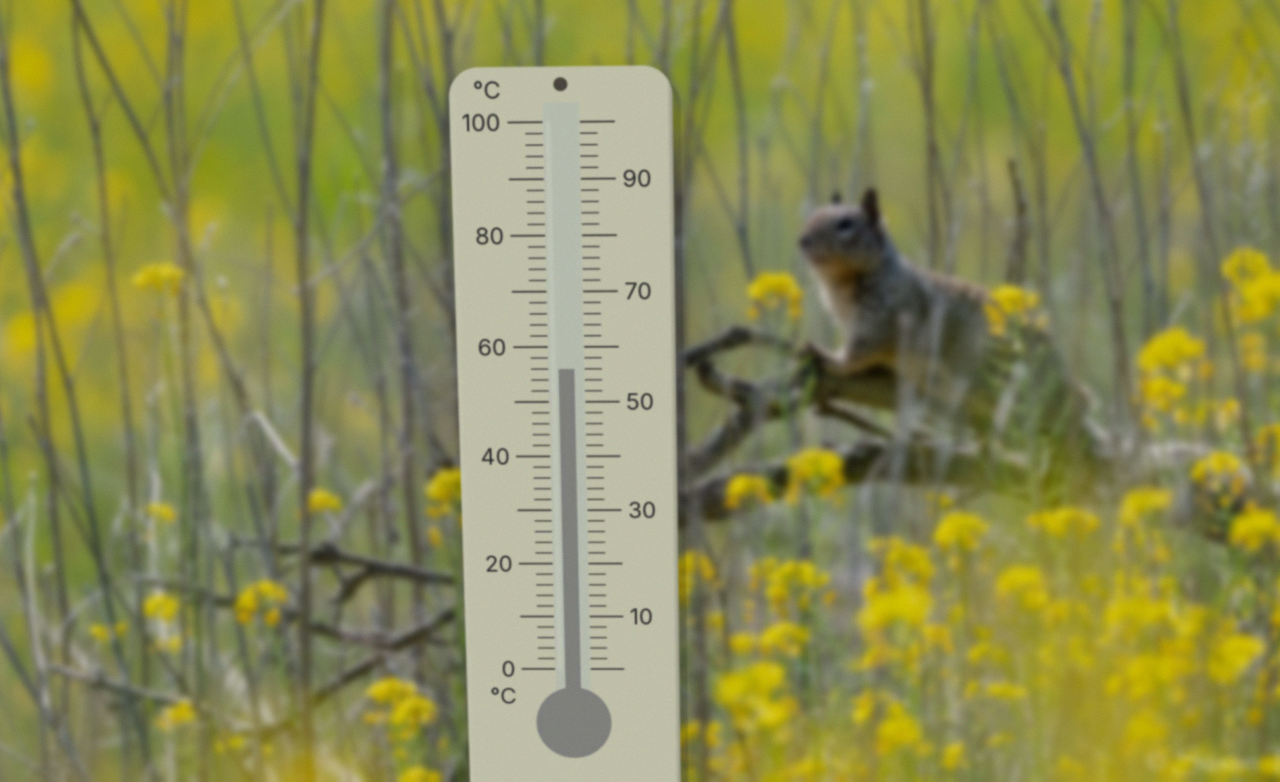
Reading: {"value": 56, "unit": "°C"}
